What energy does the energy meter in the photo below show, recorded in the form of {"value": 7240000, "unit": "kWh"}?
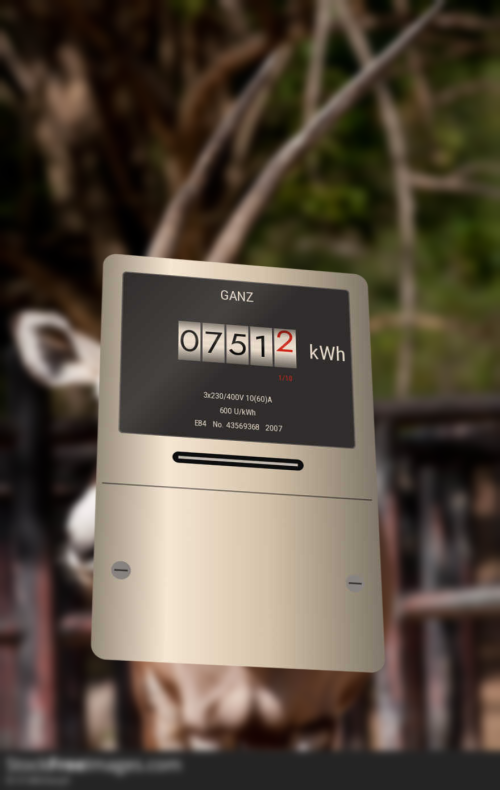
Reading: {"value": 751.2, "unit": "kWh"}
